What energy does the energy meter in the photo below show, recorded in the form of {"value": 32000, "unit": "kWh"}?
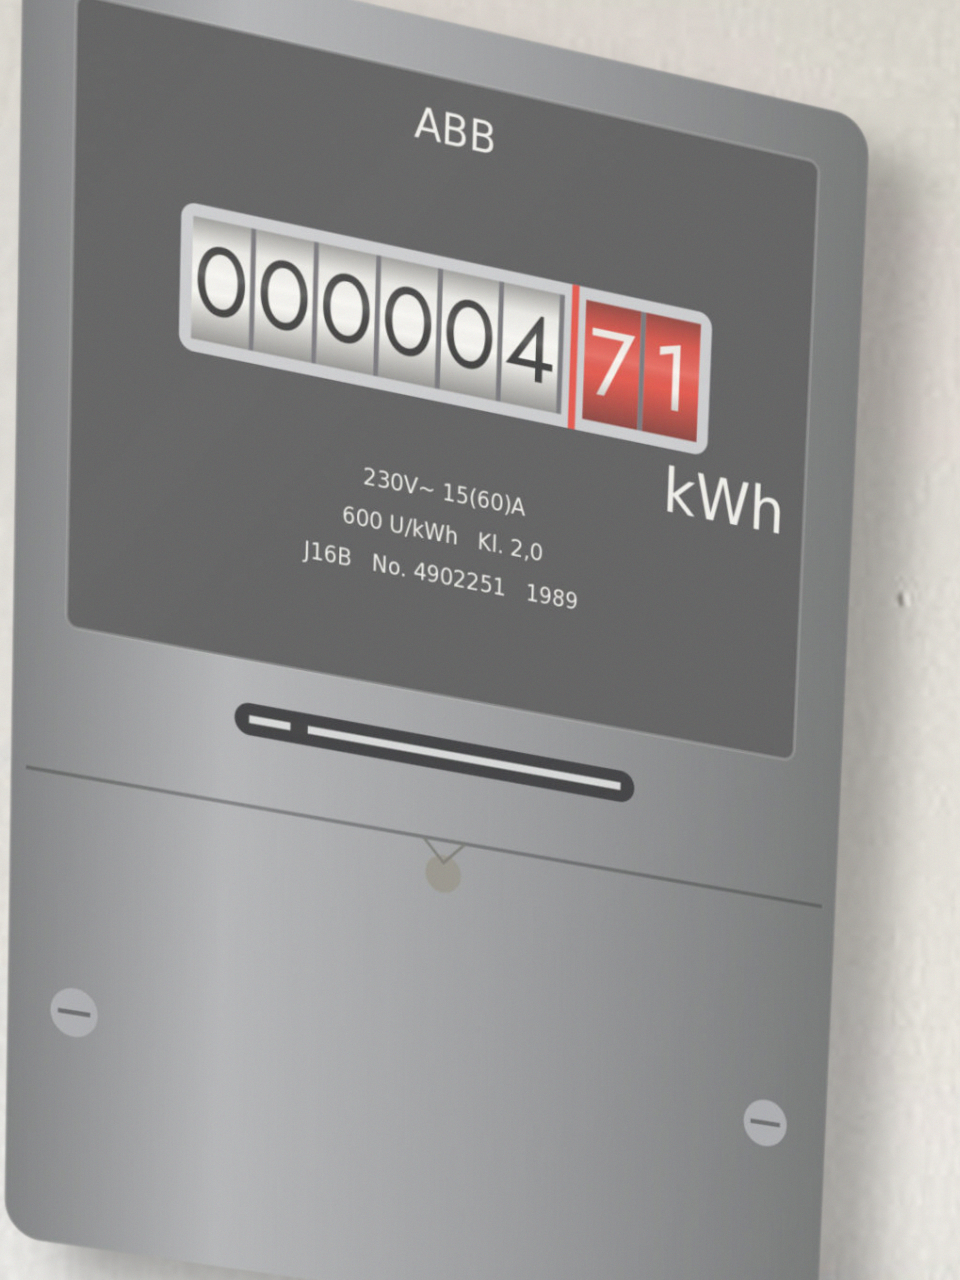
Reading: {"value": 4.71, "unit": "kWh"}
